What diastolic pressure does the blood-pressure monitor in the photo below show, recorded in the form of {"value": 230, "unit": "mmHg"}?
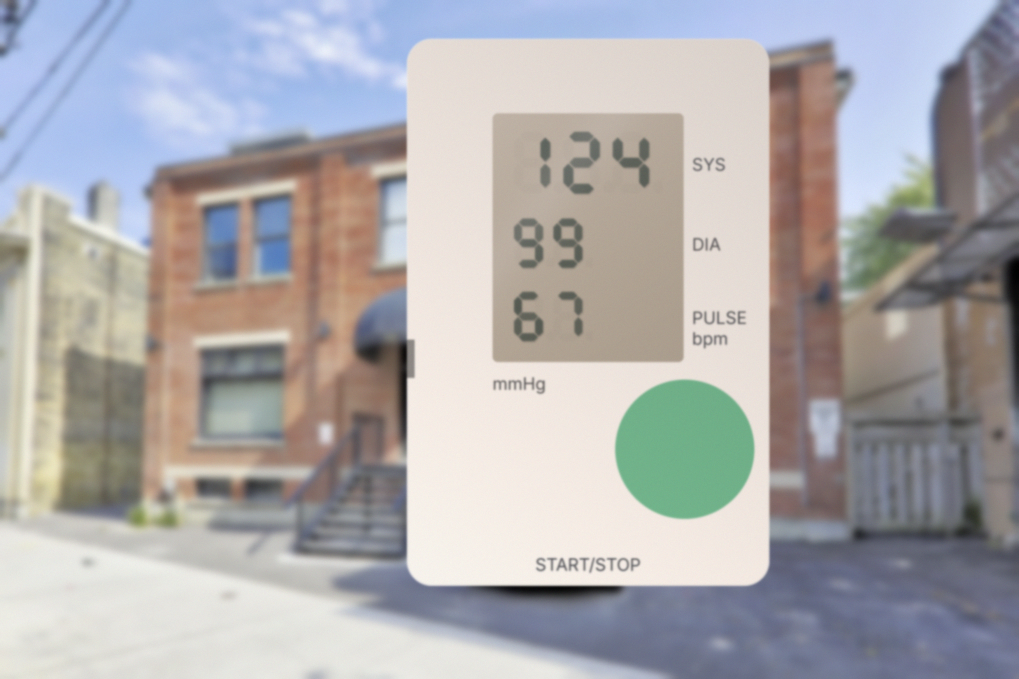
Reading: {"value": 99, "unit": "mmHg"}
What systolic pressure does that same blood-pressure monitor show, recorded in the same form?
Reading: {"value": 124, "unit": "mmHg"}
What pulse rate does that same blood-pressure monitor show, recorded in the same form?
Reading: {"value": 67, "unit": "bpm"}
